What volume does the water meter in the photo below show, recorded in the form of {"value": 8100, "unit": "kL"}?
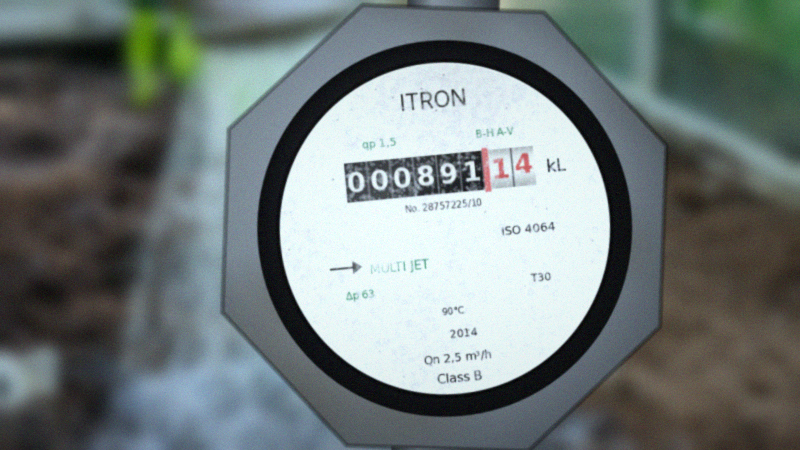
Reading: {"value": 891.14, "unit": "kL"}
